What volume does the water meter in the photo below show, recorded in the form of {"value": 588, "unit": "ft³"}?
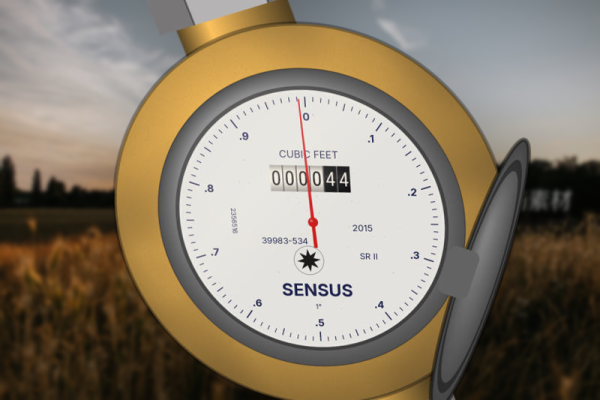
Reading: {"value": 43.99, "unit": "ft³"}
